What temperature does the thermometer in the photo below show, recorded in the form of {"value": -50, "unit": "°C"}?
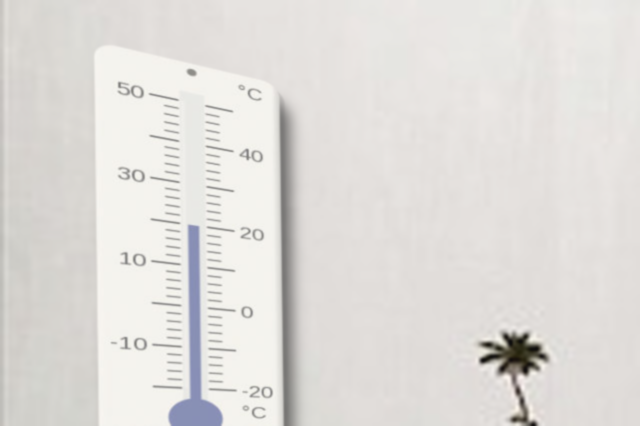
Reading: {"value": 20, "unit": "°C"}
